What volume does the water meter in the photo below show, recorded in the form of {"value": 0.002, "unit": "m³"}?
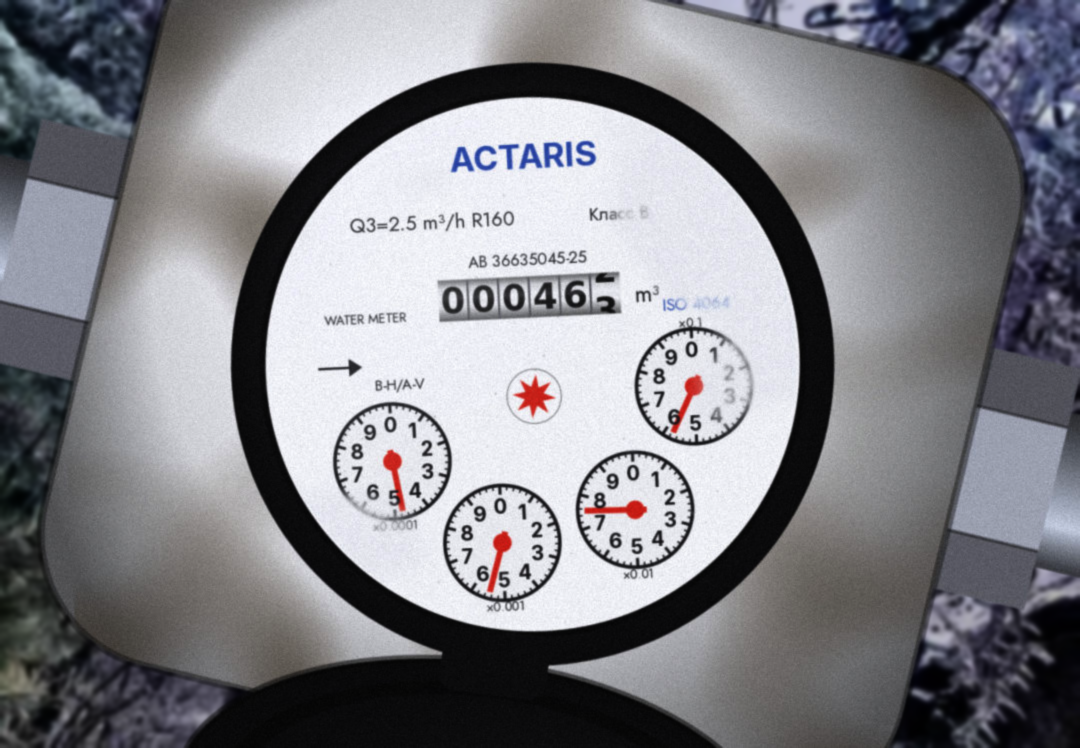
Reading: {"value": 462.5754, "unit": "m³"}
